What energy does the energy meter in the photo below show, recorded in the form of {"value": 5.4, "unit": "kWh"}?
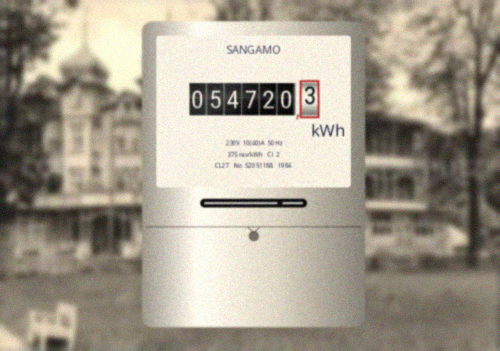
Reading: {"value": 54720.3, "unit": "kWh"}
